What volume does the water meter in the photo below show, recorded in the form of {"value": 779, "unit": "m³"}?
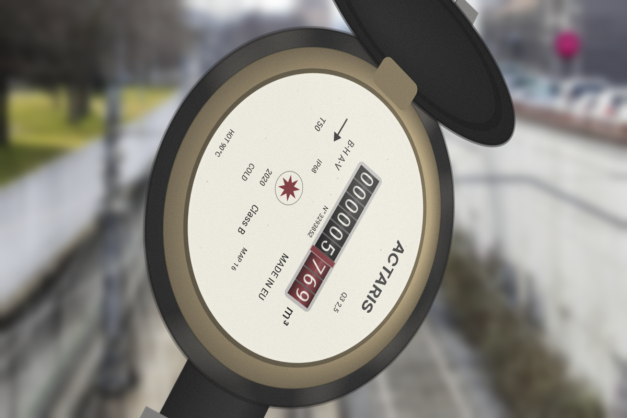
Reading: {"value": 5.769, "unit": "m³"}
